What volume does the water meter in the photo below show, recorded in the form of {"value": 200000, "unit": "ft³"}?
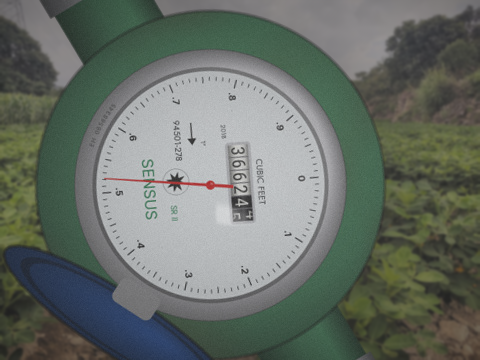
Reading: {"value": 366244.52, "unit": "ft³"}
